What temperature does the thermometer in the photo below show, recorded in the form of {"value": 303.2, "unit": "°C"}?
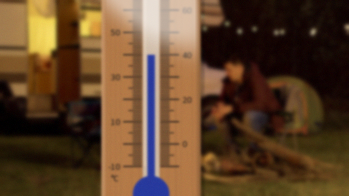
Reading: {"value": 40, "unit": "°C"}
